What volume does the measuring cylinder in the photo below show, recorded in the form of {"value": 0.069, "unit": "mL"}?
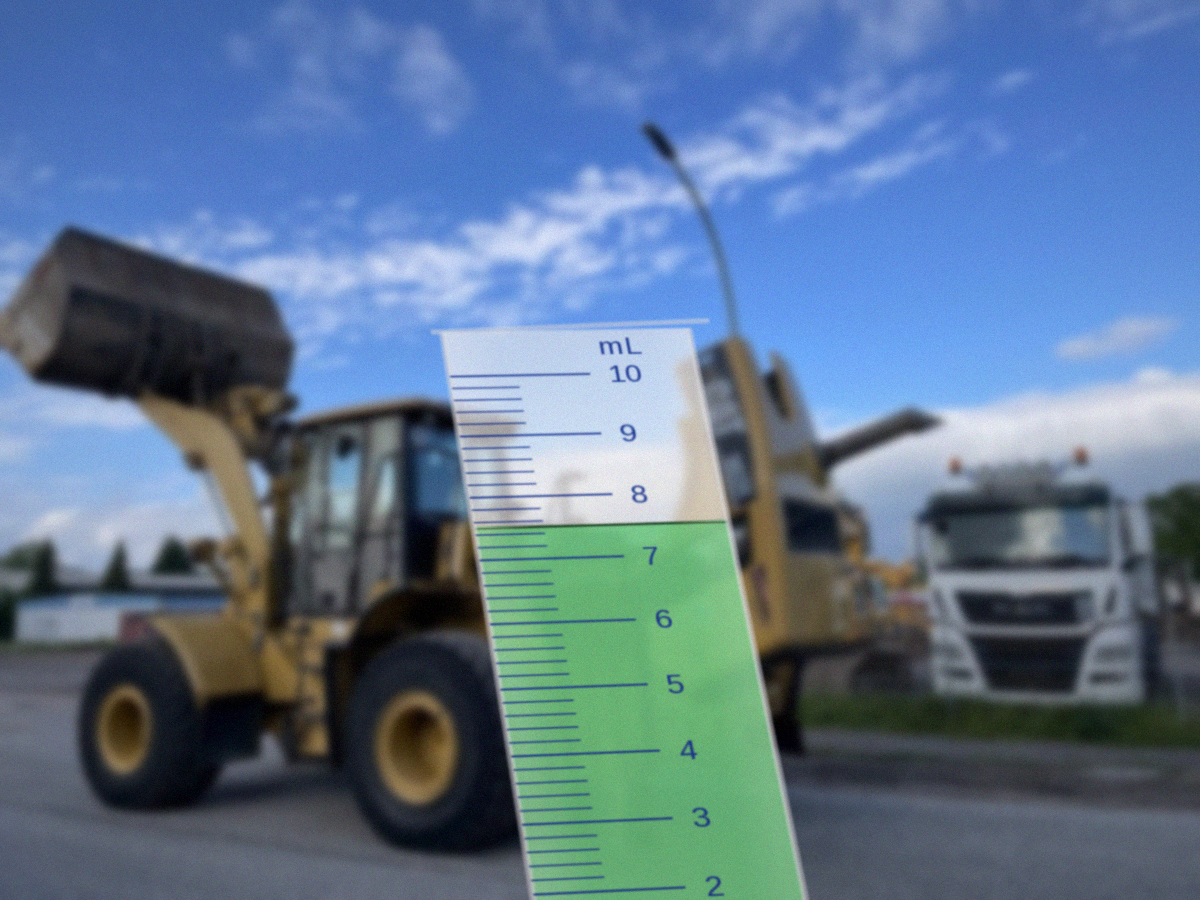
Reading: {"value": 7.5, "unit": "mL"}
